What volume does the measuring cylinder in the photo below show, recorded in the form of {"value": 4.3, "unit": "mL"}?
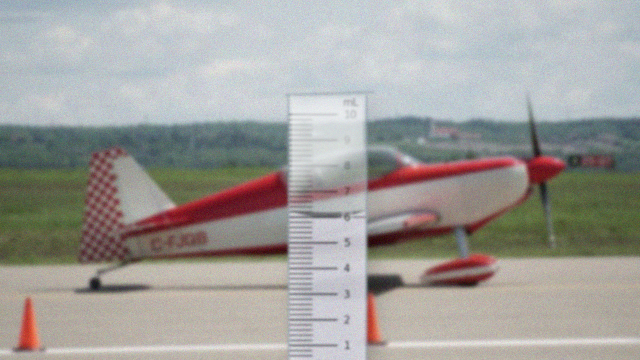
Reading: {"value": 6, "unit": "mL"}
